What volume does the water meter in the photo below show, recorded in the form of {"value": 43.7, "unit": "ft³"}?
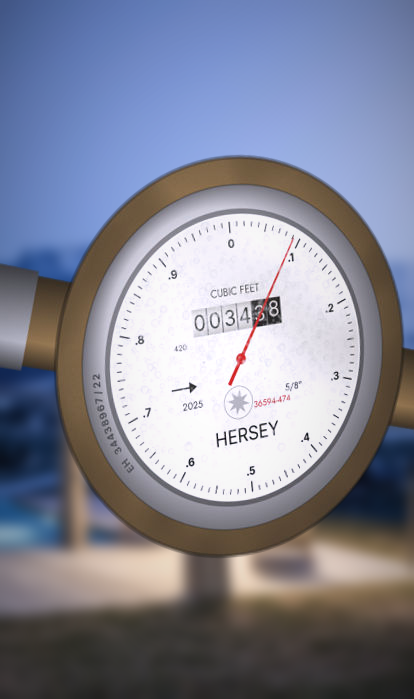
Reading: {"value": 3438.09, "unit": "ft³"}
